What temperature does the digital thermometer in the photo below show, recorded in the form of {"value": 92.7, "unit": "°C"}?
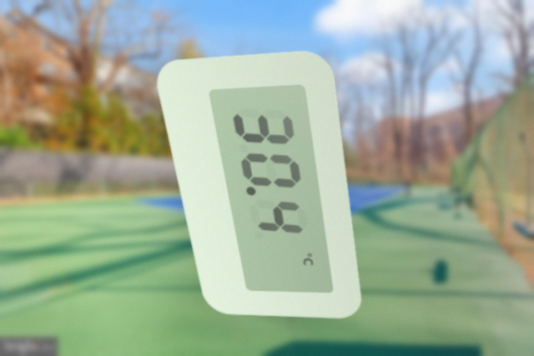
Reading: {"value": 30.4, "unit": "°C"}
